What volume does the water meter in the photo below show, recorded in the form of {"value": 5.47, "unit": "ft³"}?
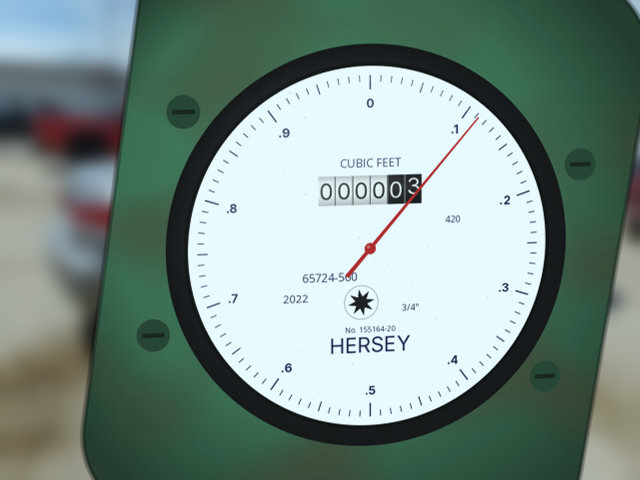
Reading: {"value": 3.11, "unit": "ft³"}
